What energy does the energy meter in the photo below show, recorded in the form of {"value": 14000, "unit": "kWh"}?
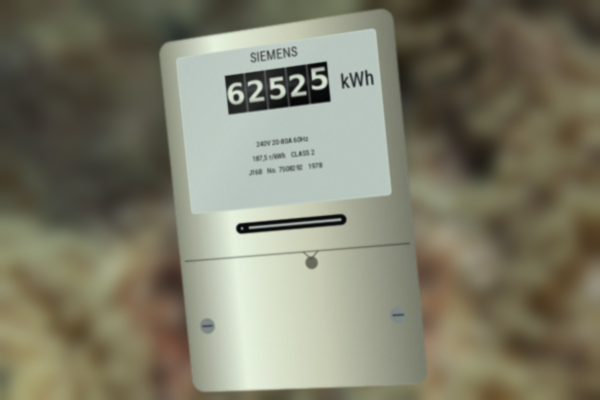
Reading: {"value": 62525, "unit": "kWh"}
